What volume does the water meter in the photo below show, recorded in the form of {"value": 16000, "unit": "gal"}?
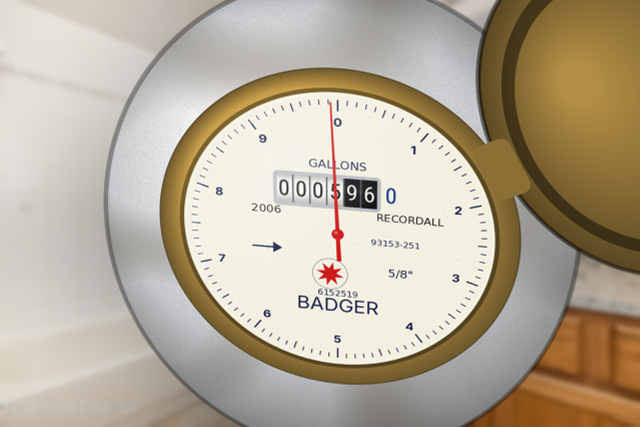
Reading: {"value": 5959.9, "unit": "gal"}
